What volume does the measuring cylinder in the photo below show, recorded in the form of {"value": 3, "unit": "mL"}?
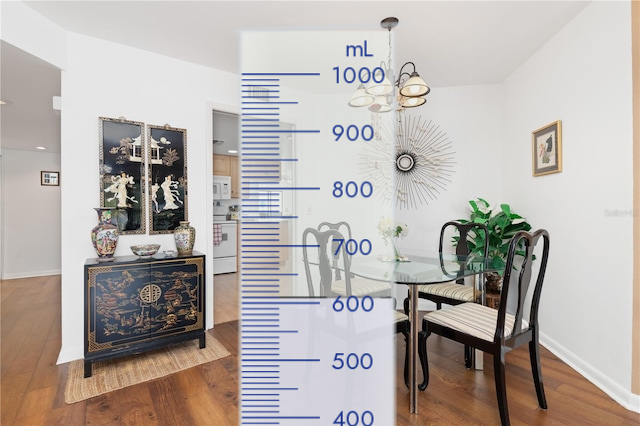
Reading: {"value": 610, "unit": "mL"}
